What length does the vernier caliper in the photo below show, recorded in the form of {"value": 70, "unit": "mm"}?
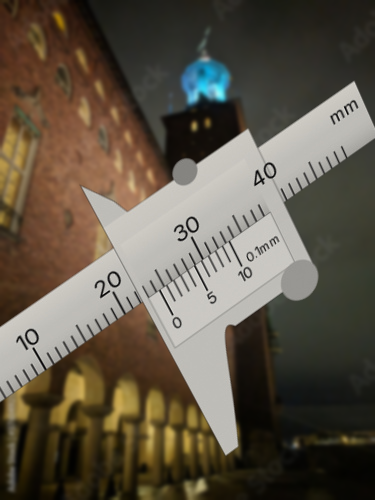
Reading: {"value": 24.4, "unit": "mm"}
